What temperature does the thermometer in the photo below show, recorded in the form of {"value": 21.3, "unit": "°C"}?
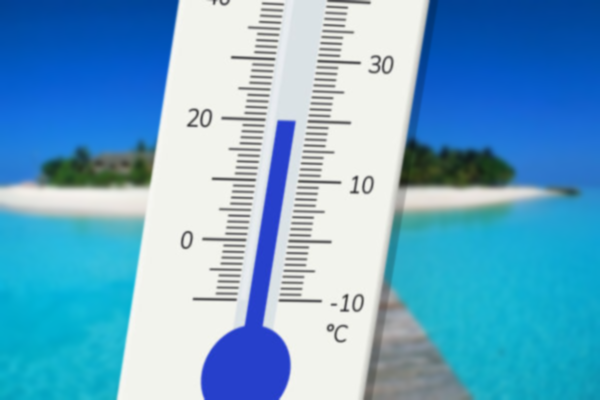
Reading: {"value": 20, "unit": "°C"}
